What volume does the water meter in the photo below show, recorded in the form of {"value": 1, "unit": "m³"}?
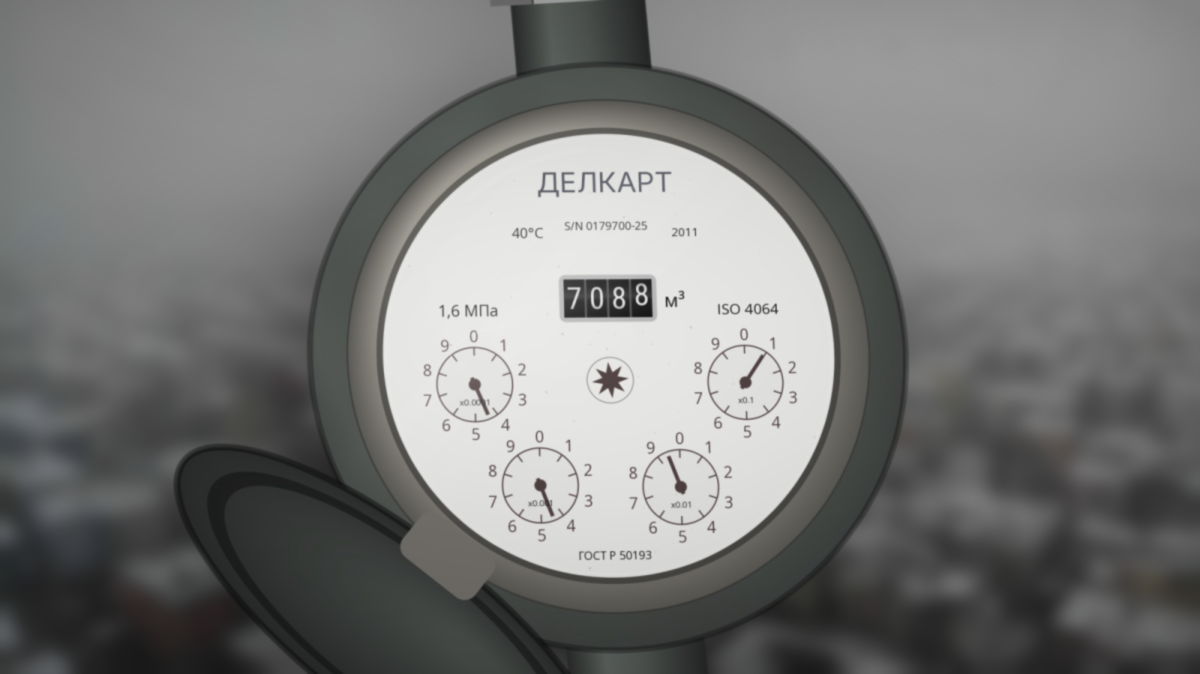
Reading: {"value": 7088.0944, "unit": "m³"}
